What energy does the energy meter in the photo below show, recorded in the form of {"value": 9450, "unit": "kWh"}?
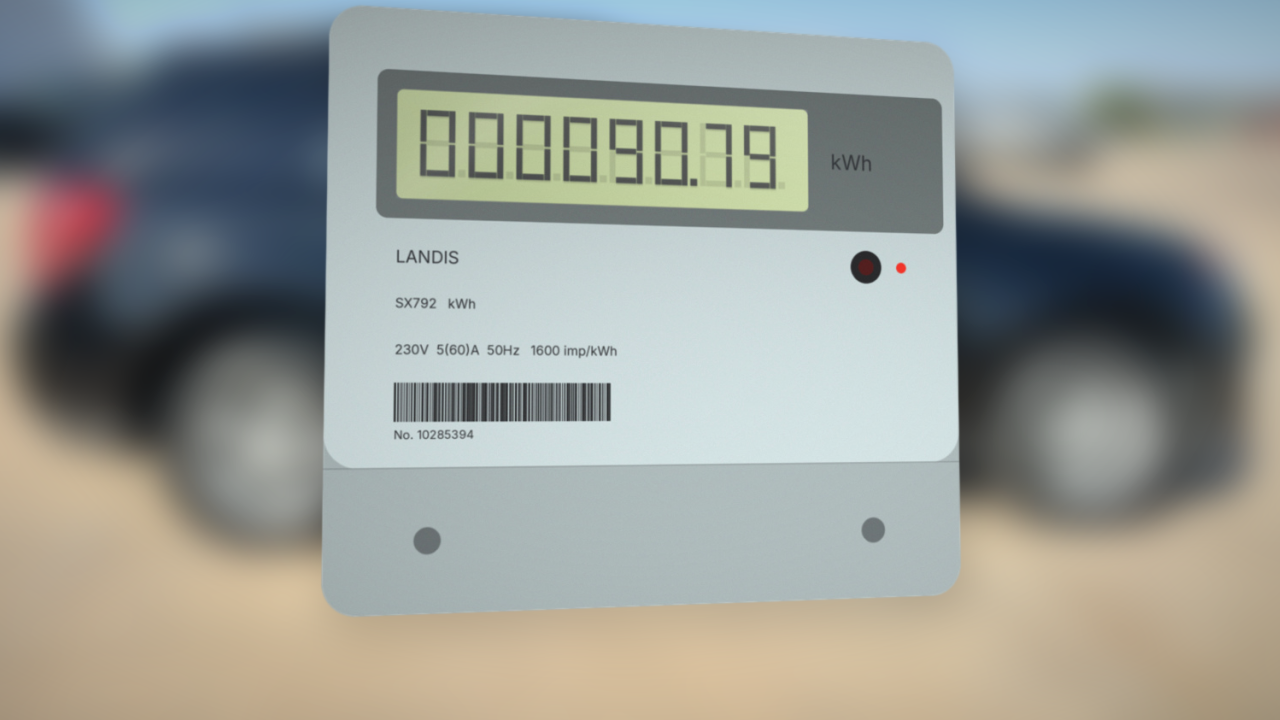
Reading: {"value": 90.79, "unit": "kWh"}
